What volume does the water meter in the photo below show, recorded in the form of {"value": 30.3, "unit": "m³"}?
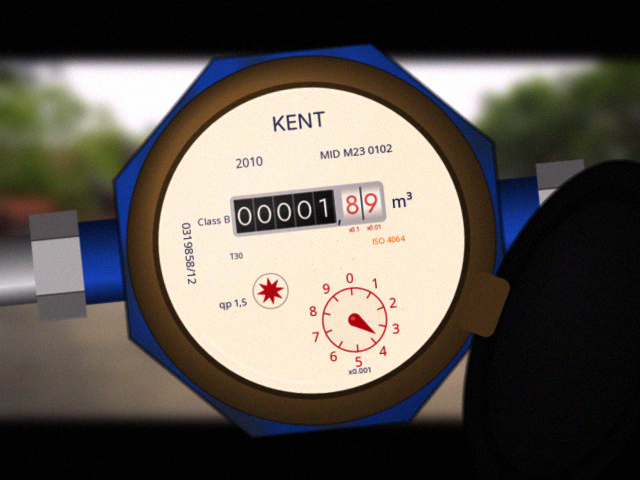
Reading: {"value": 1.893, "unit": "m³"}
